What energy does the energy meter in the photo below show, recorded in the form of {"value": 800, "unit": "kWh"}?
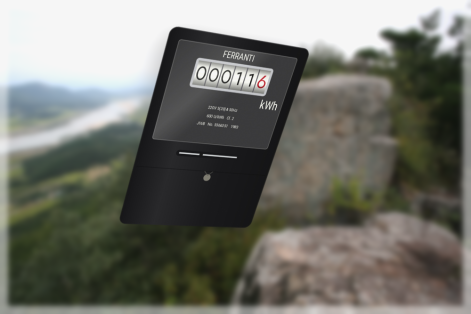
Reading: {"value": 11.6, "unit": "kWh"}
